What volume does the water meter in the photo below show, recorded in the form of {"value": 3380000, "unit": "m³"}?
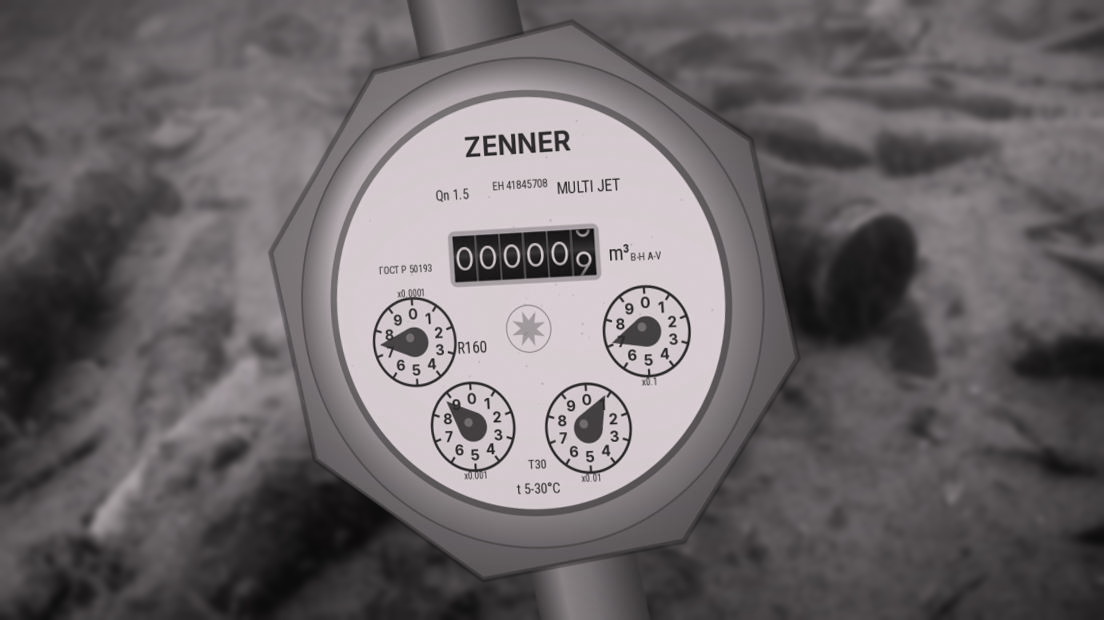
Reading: {"value": 8.7087, "unit": "m³"}
